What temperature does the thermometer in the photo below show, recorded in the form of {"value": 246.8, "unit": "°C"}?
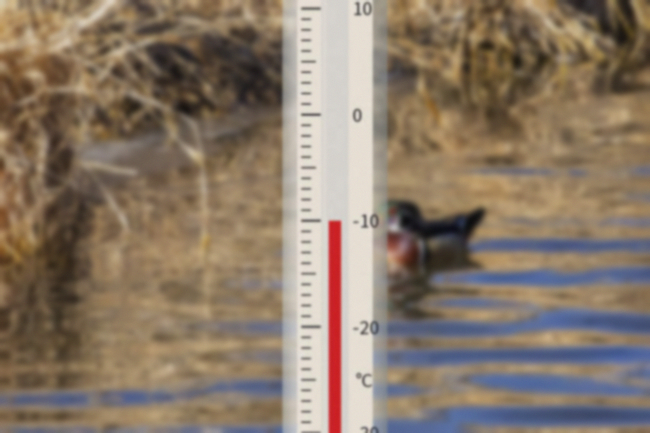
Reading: {"value": -10, "unit": "°C"}
